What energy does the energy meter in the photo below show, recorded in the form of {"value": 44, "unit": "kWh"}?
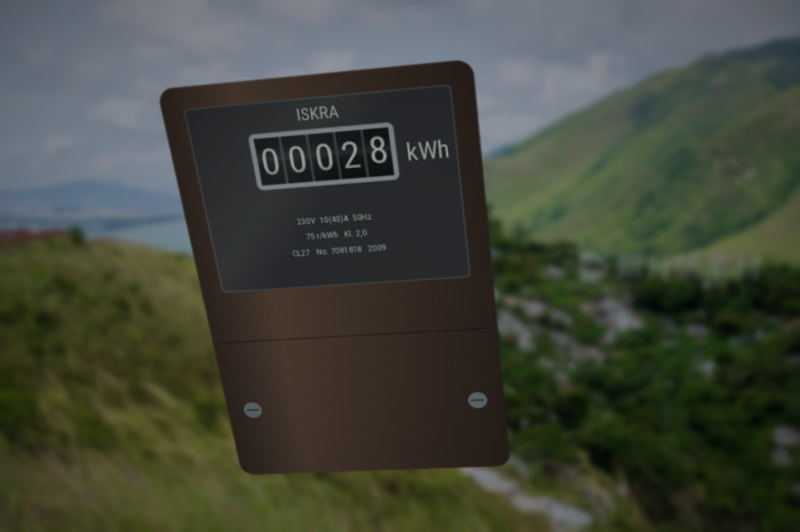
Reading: {"value": 28, "unit": "kWh"}
